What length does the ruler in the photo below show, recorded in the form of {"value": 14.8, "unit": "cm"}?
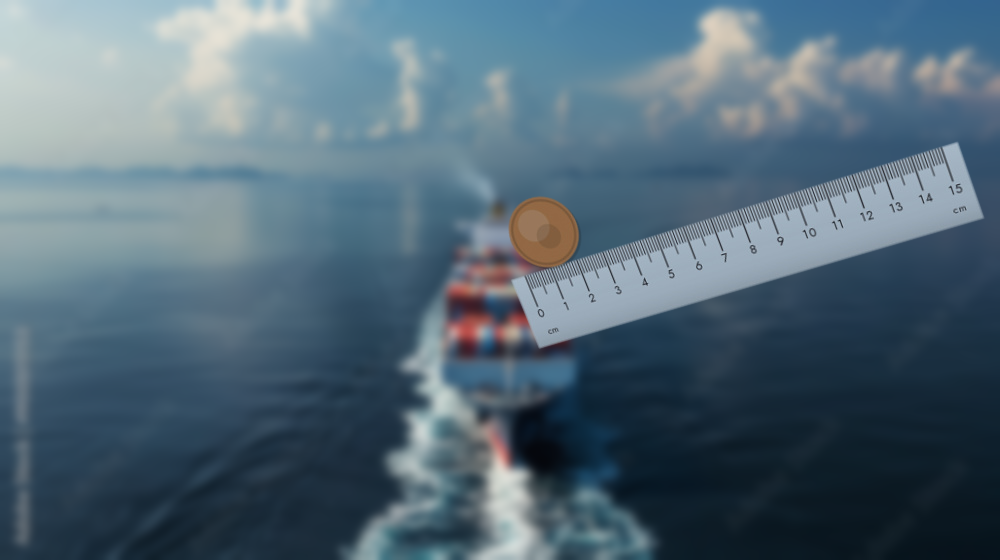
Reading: {"value": 2.5, "unit": "cm"}
